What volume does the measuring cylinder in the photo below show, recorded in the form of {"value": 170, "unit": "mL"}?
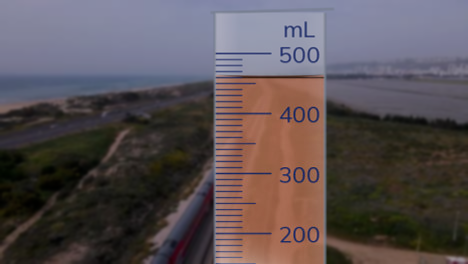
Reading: {"value": 460, "unit": "mL"}
